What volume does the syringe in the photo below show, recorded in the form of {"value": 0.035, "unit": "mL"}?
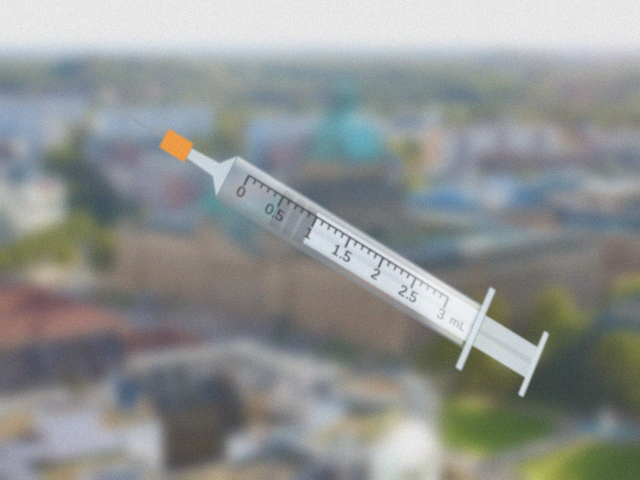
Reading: {"value": 0.5, "unit": "mL"}
